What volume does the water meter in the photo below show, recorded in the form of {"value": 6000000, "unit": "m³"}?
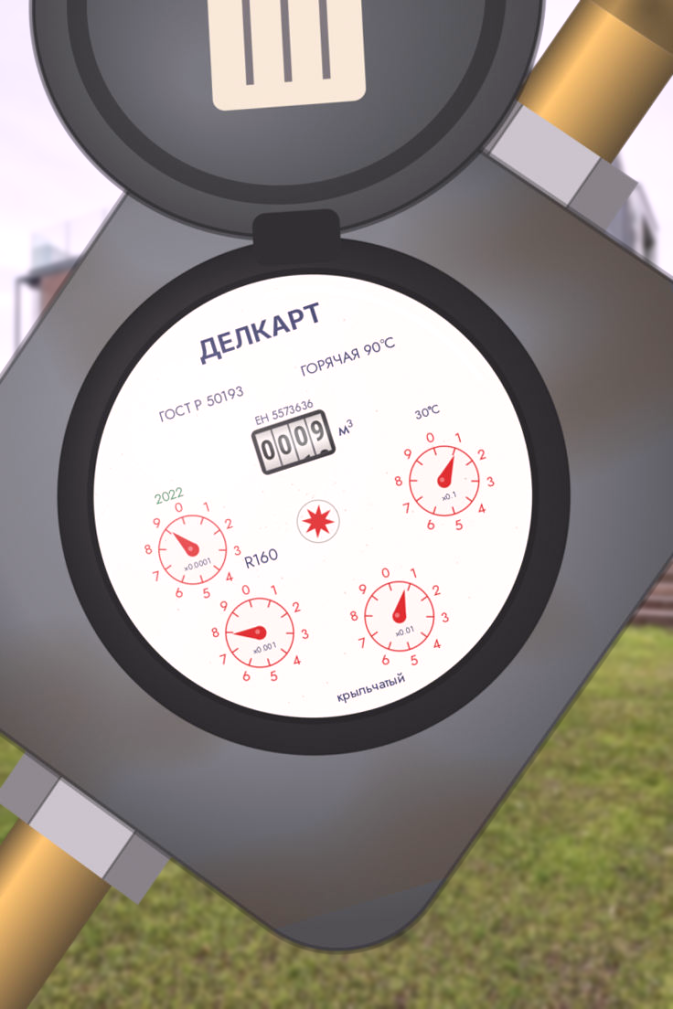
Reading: {"value": 9.1079, "unit": "m³"}
